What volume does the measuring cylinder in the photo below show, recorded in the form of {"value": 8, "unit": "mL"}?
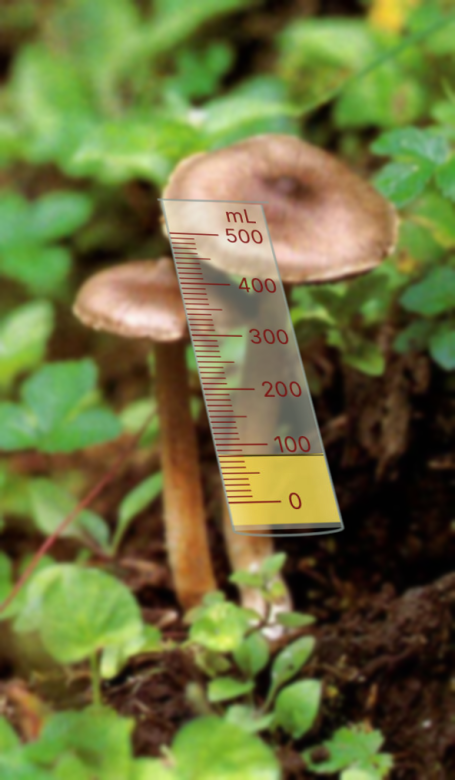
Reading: {"value": 80, "unit": "mL"}
